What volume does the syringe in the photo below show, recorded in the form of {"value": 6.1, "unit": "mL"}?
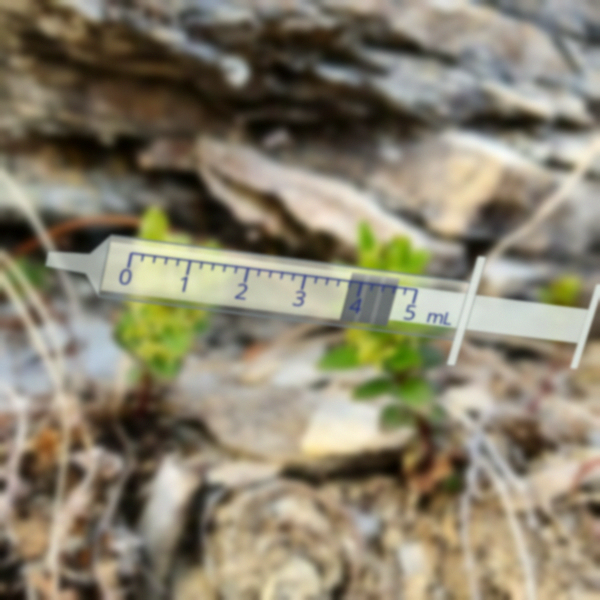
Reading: {"value": 3.8, "unit": "mL"}
